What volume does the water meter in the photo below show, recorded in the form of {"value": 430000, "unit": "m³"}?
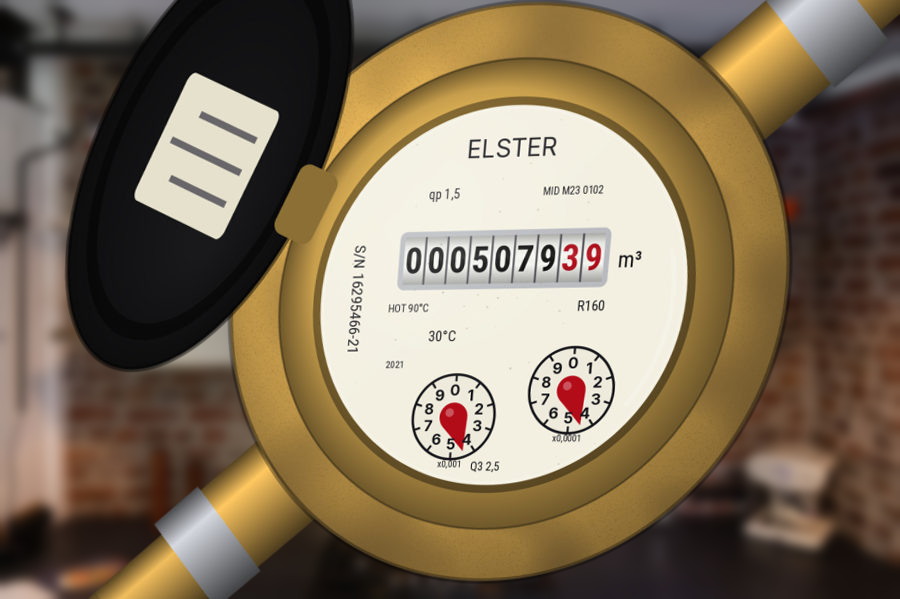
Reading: {"value": 5079.3944, "unit": "m³"}
